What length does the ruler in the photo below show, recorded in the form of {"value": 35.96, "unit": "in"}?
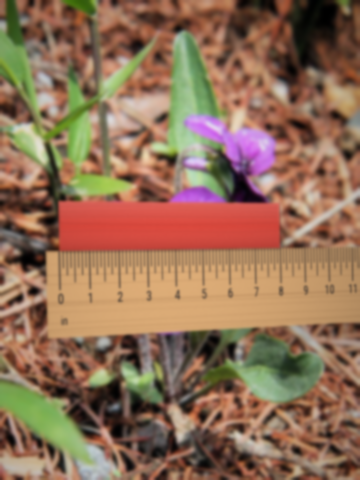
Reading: {"value": 8, "unit": "in"}
